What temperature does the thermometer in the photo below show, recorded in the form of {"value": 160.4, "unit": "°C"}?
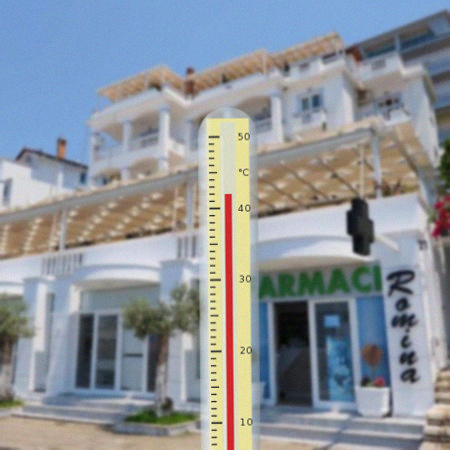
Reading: {"value": 42, "unit": "°C"}
